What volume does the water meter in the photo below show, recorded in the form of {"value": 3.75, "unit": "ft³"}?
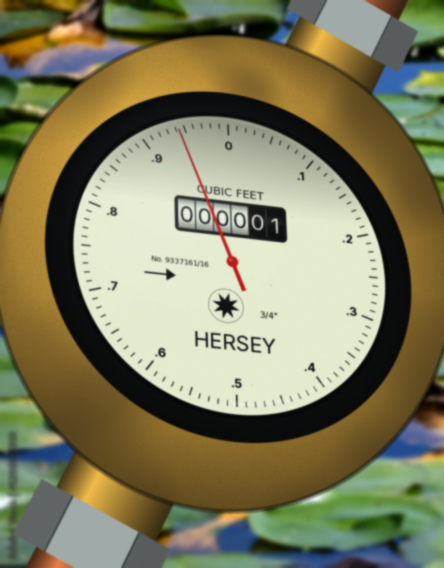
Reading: {"value": 0.94, "unit": "ft³"}
